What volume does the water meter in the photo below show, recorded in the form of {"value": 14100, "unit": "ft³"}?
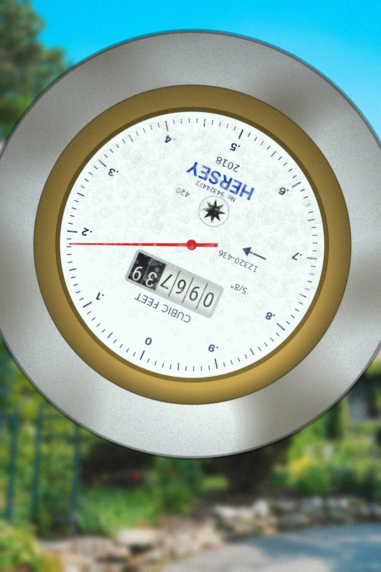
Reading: {"value": 96739.18, "unit": "ft³"}
